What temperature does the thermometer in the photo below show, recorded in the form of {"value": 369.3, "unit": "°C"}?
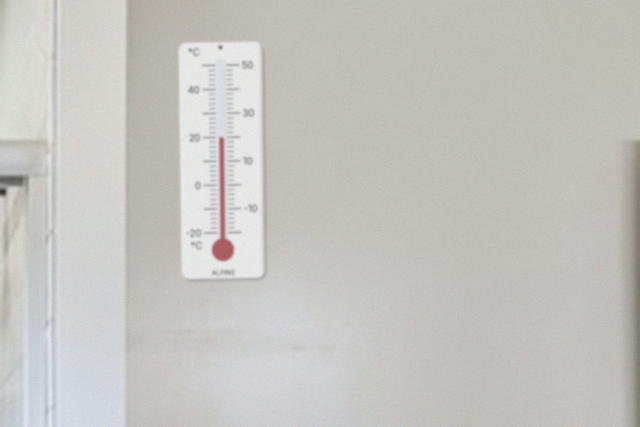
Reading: {"value": 20, "unit": "°C"}
